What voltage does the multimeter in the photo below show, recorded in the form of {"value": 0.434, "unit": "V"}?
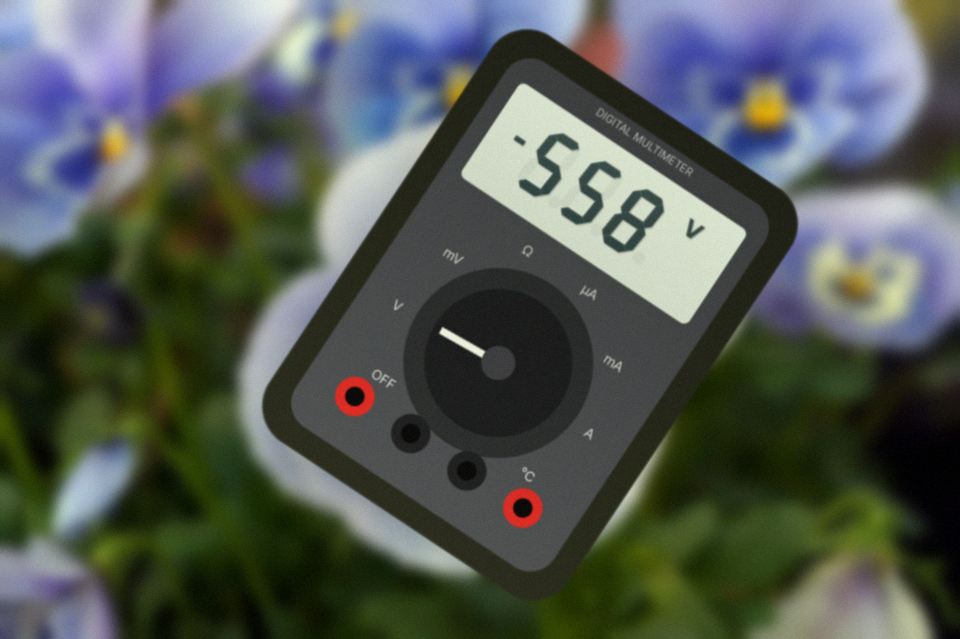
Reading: {"value": -558, "unit": "V"}
